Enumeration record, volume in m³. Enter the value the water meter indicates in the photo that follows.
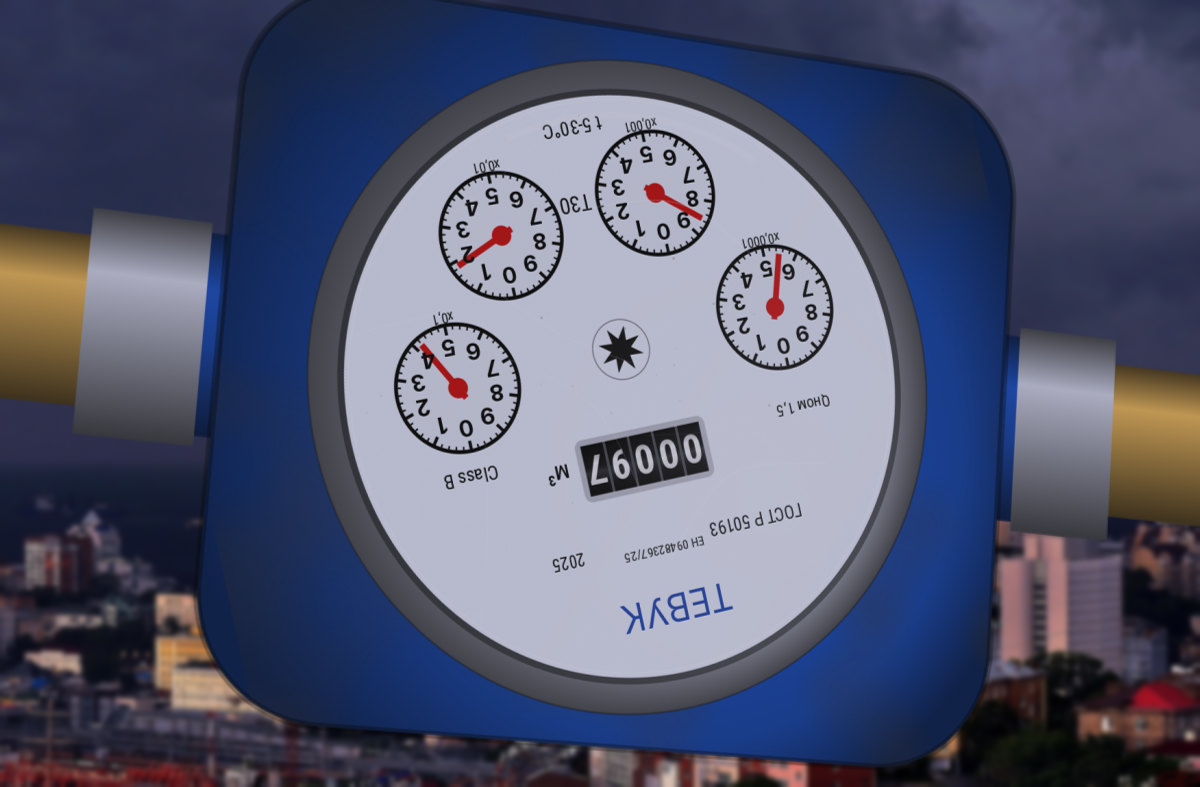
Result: 97.4185 m³
